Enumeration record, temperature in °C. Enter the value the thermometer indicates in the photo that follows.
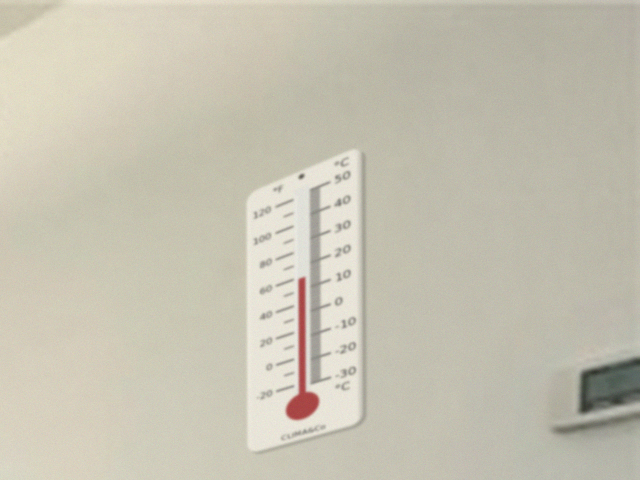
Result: 15 °C
